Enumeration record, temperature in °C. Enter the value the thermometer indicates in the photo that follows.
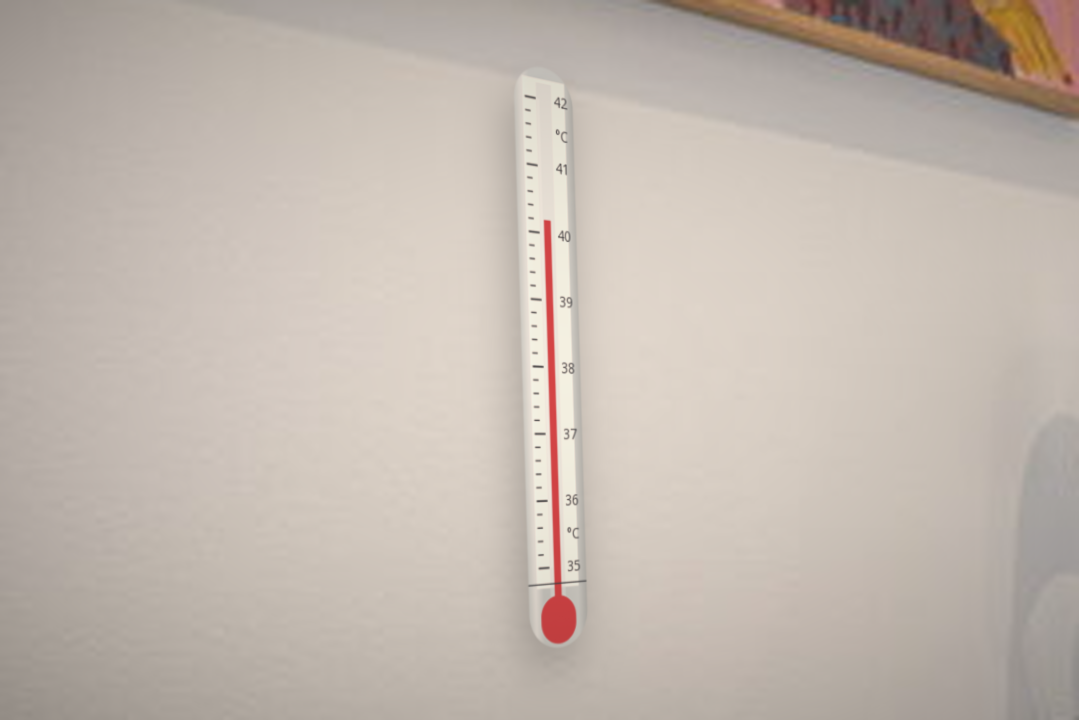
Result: 40.2 °C
